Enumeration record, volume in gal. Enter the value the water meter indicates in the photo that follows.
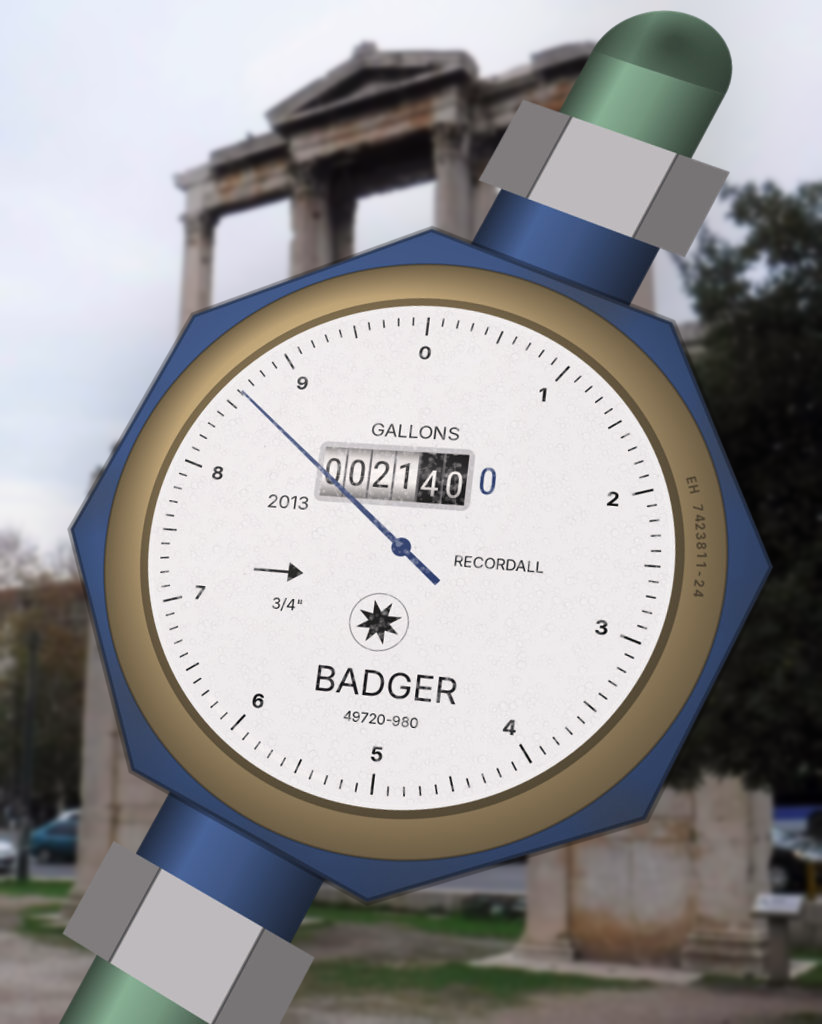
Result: 21398.6 gal
